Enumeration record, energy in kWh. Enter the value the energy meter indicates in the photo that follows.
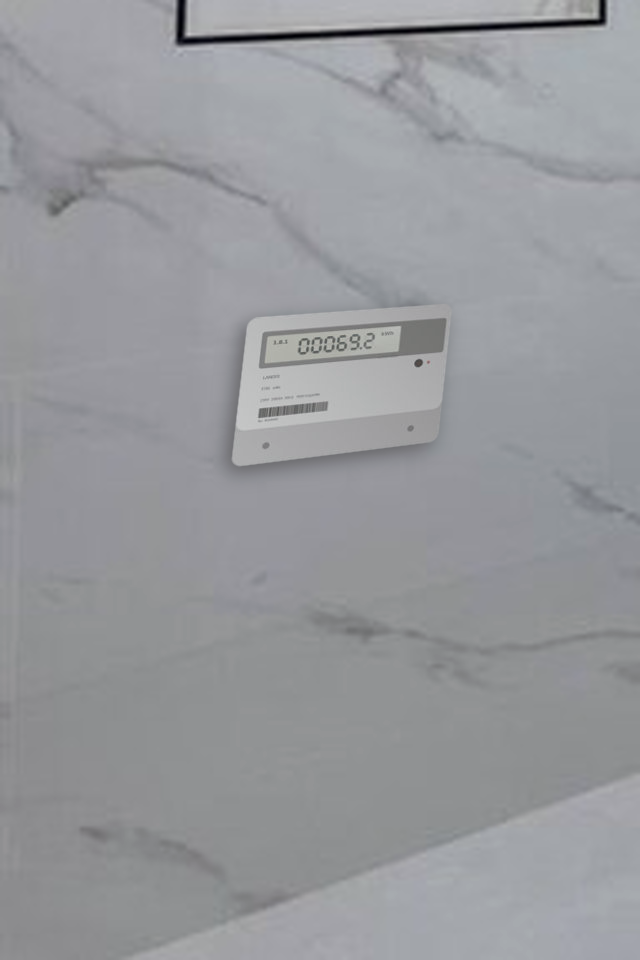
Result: 69.2 kWh
